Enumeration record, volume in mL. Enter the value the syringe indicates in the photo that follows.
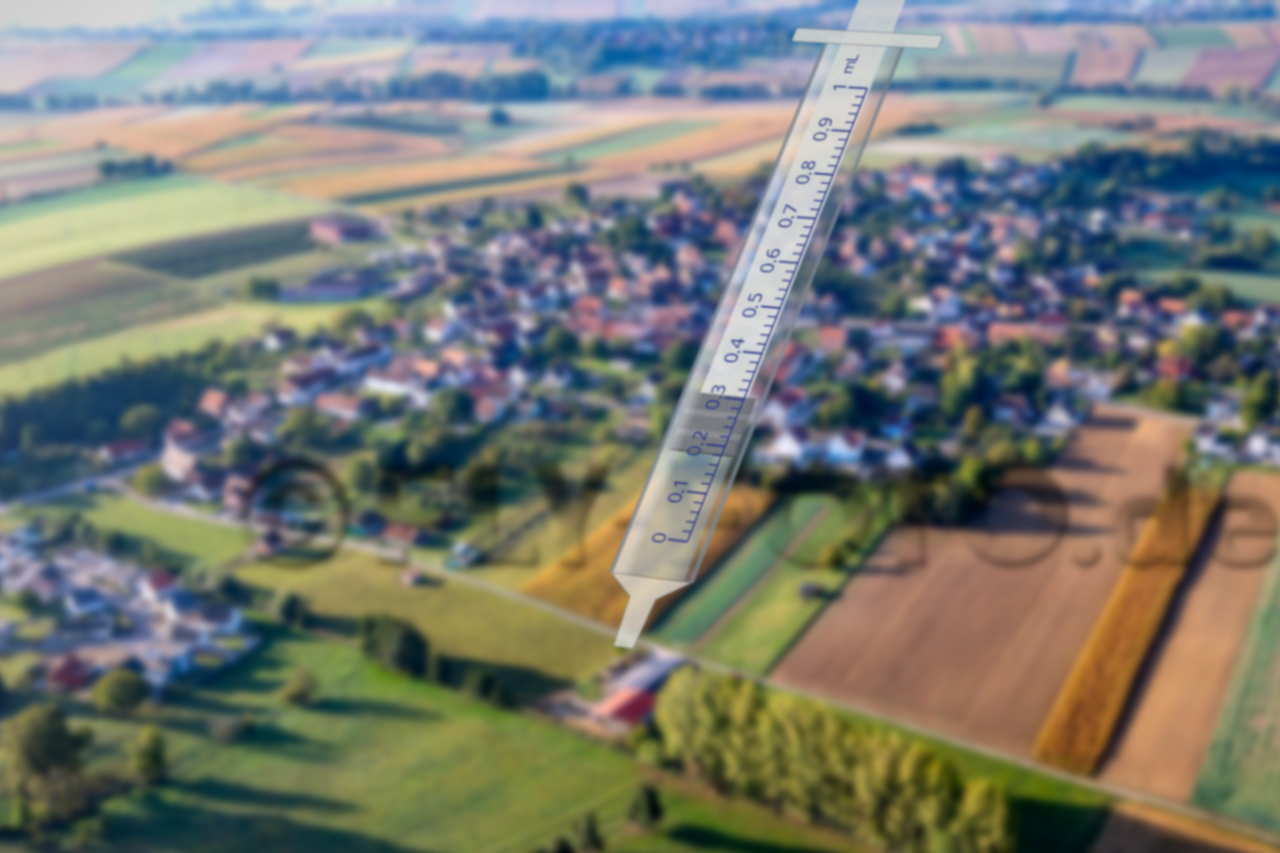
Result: 0.18 mL
